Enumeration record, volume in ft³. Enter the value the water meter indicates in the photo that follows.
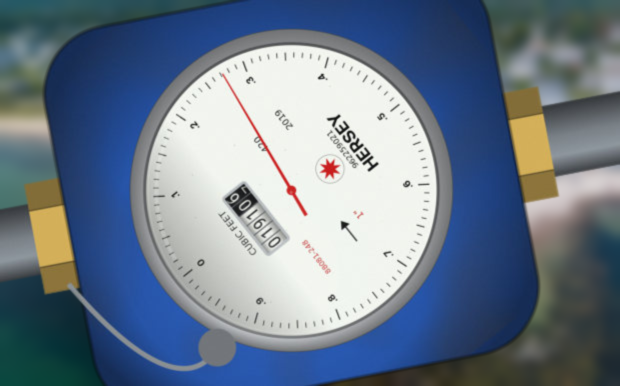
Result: 19106.27 ft³
